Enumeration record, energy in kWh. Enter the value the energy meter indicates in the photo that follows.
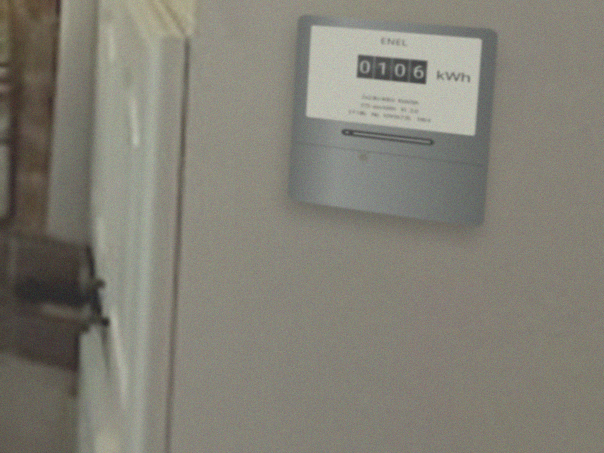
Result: 106 kWh
